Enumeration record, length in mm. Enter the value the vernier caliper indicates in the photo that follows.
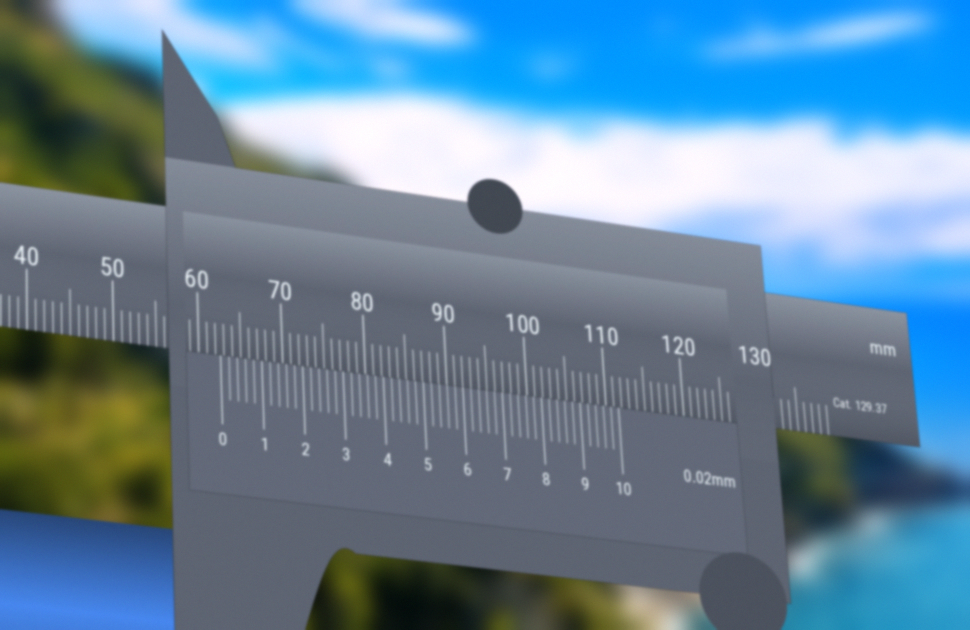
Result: 62.6 mm
